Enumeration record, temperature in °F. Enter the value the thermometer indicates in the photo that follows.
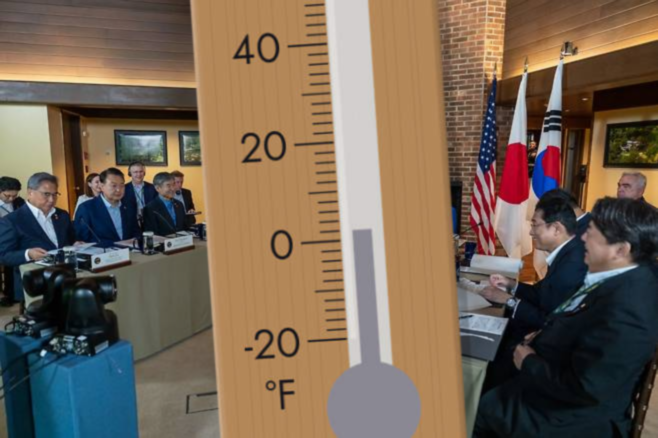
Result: 2 °F
